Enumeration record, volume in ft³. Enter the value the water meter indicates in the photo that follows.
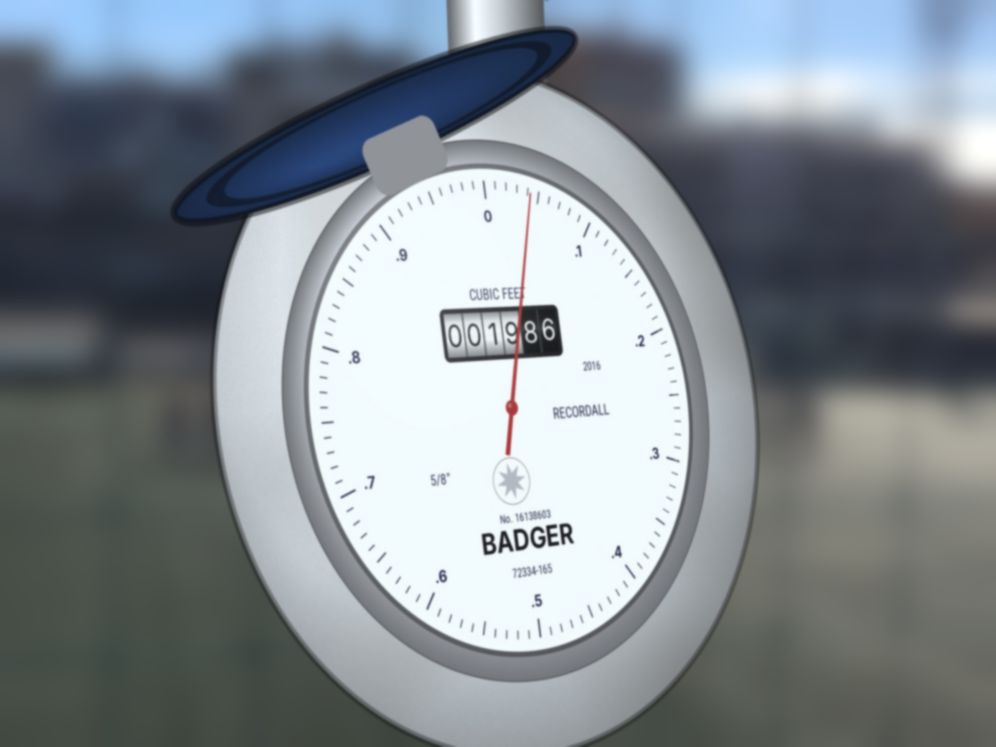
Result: 1986.04 ft³
